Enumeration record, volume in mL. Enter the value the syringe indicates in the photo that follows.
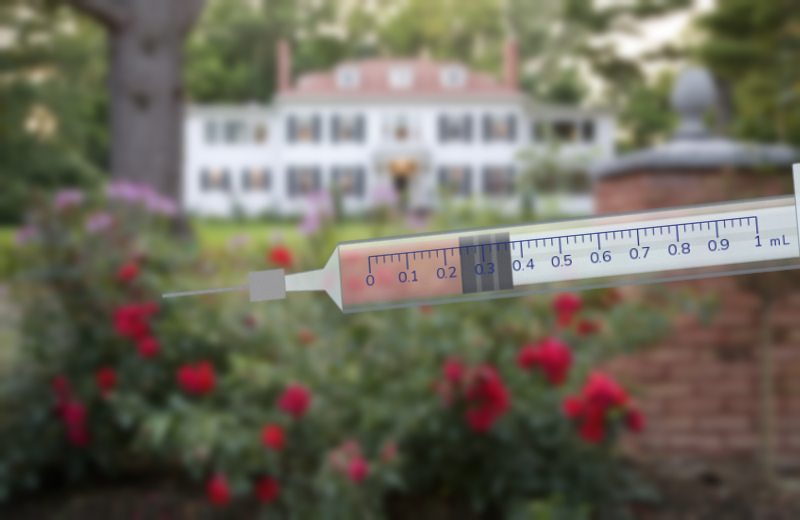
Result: 0.24 mL
